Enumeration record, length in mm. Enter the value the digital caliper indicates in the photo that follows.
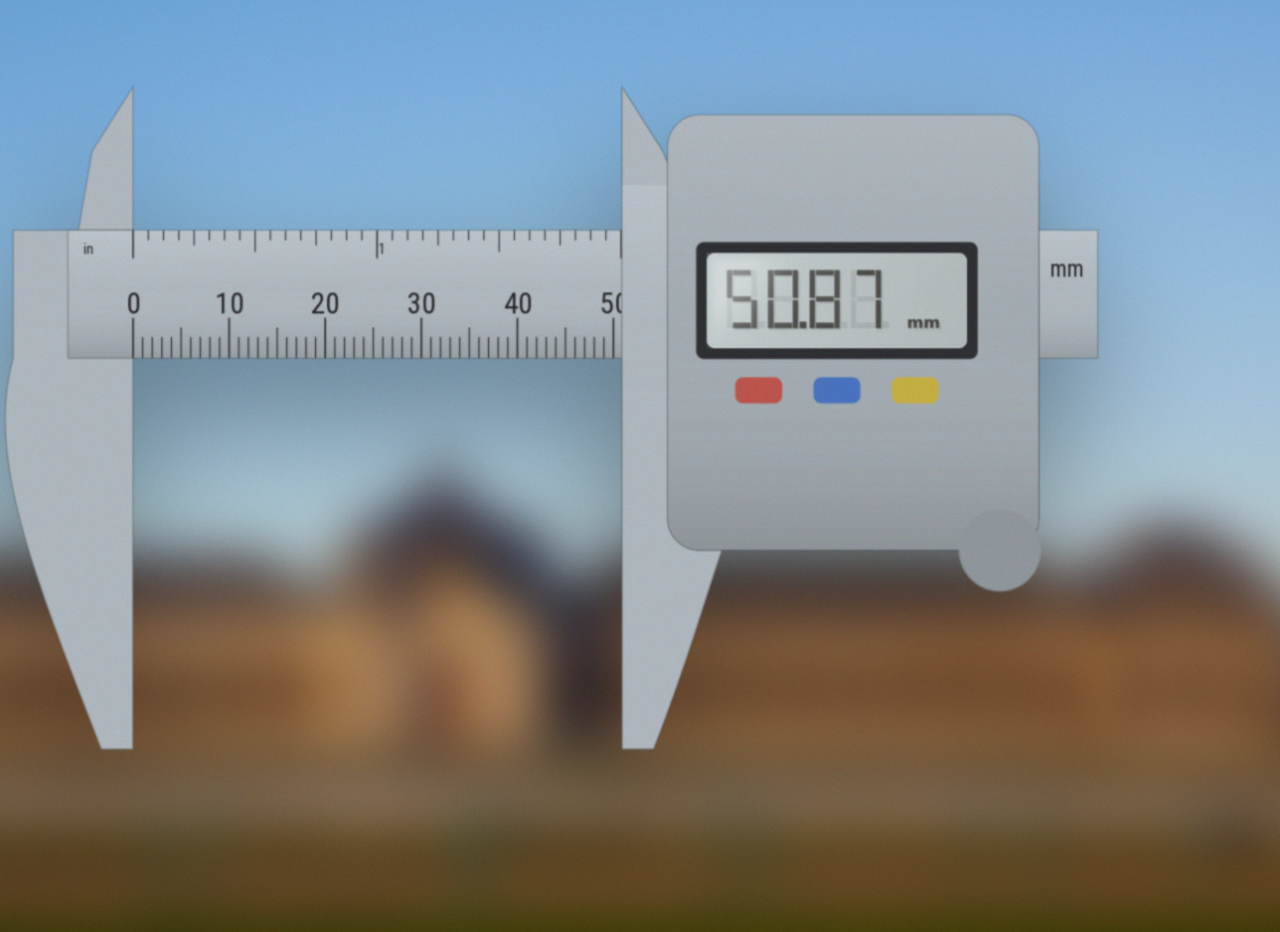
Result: 50.87 mm
